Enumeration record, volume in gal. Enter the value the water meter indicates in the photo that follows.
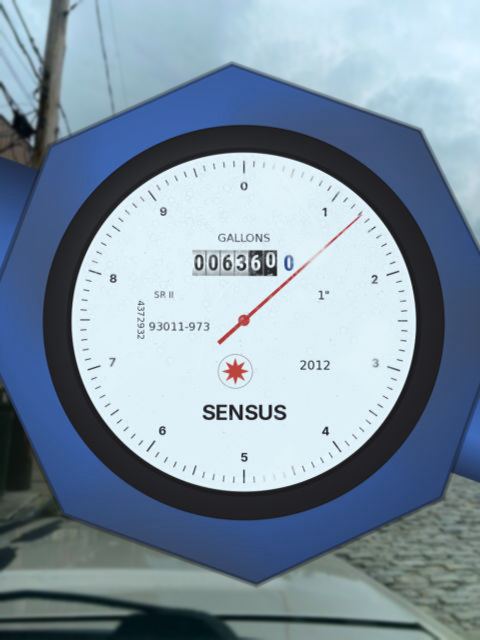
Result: 63601.3 gal
